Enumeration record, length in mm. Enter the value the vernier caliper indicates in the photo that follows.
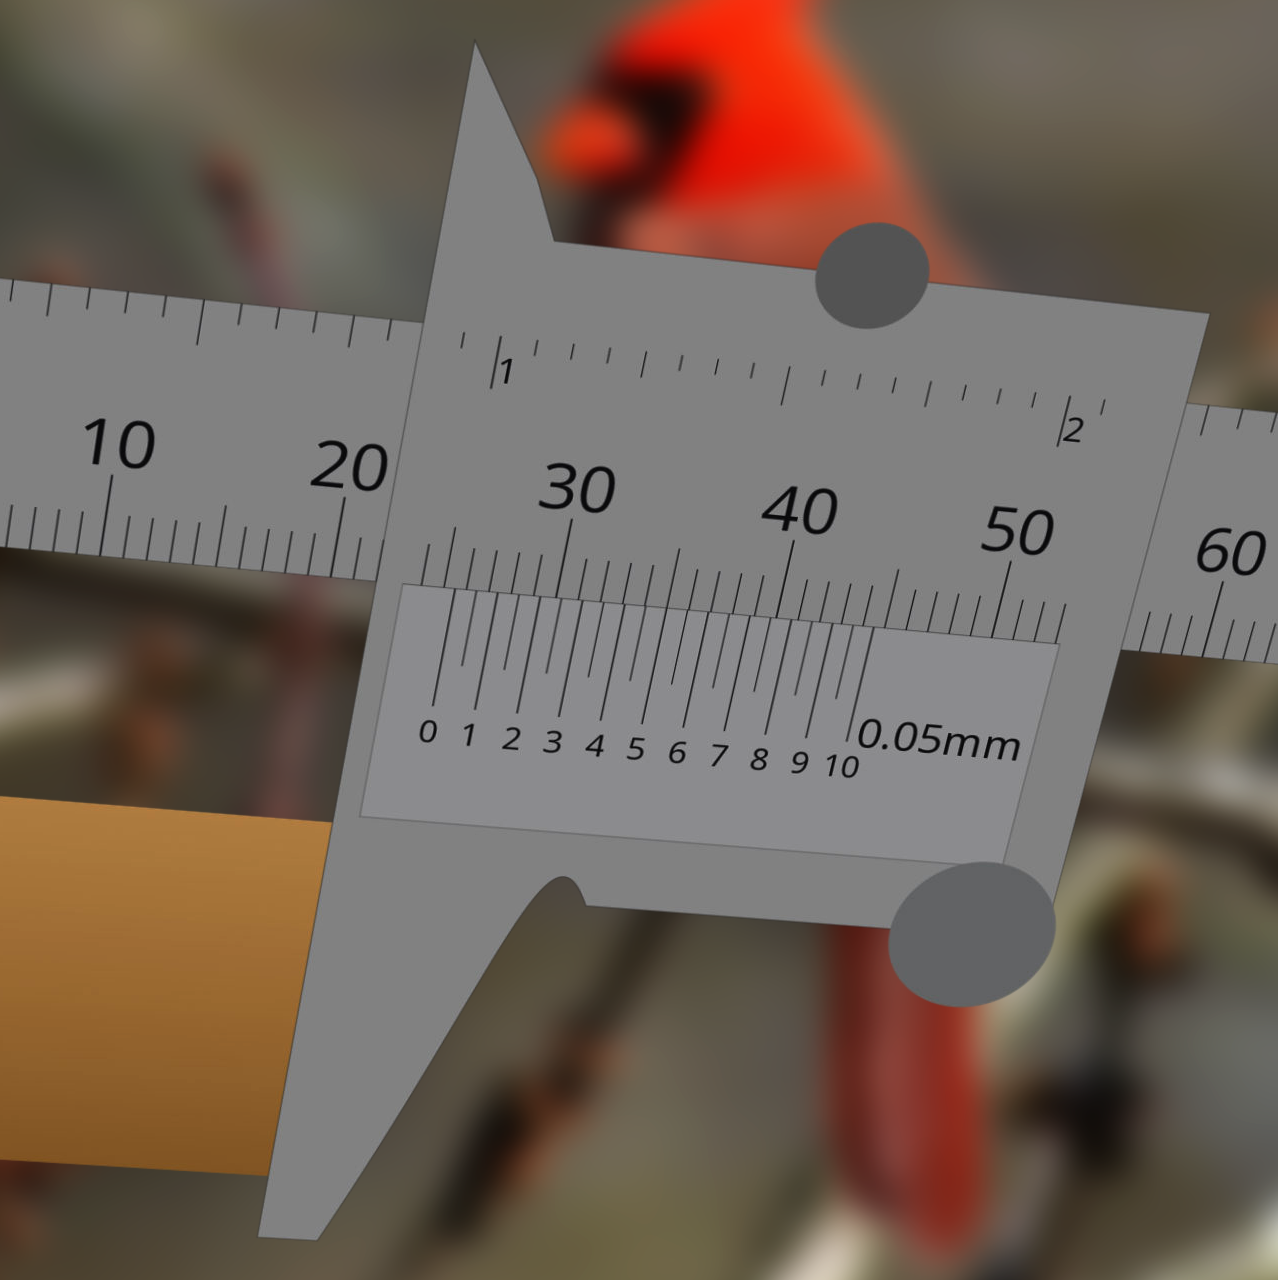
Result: 25.5 mm
